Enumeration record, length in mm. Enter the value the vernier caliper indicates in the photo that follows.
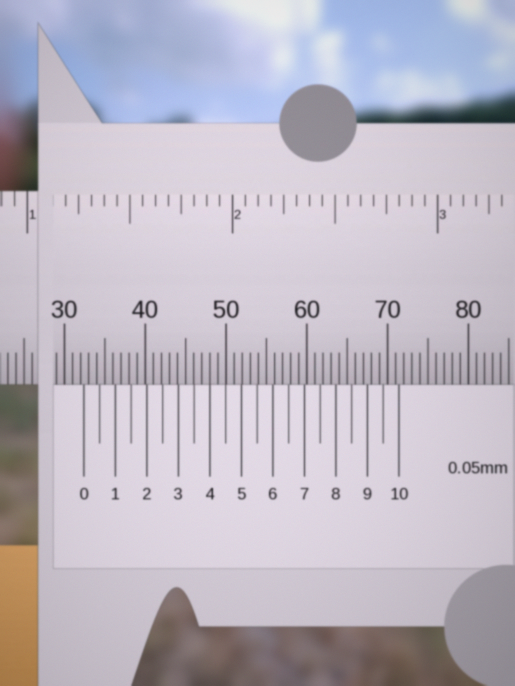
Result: 32.4 mm
